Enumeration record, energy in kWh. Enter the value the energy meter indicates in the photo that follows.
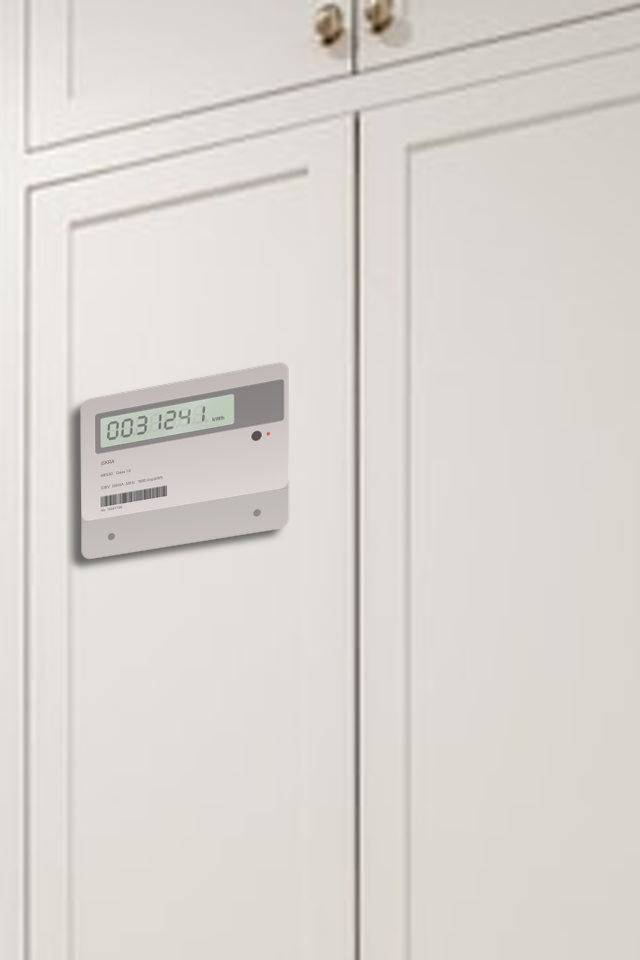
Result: 31241 kWh
